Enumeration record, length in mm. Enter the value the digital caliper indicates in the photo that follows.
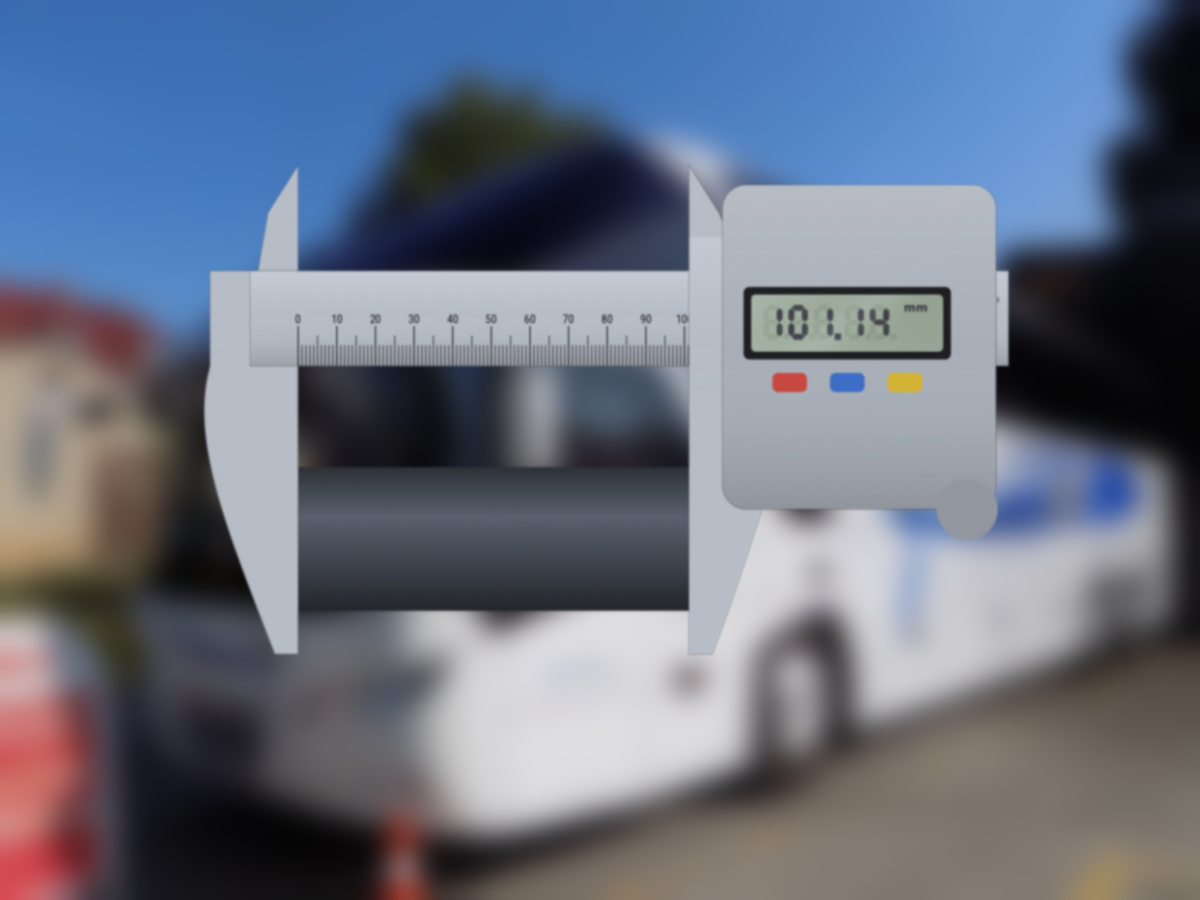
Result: 101.14 mm
